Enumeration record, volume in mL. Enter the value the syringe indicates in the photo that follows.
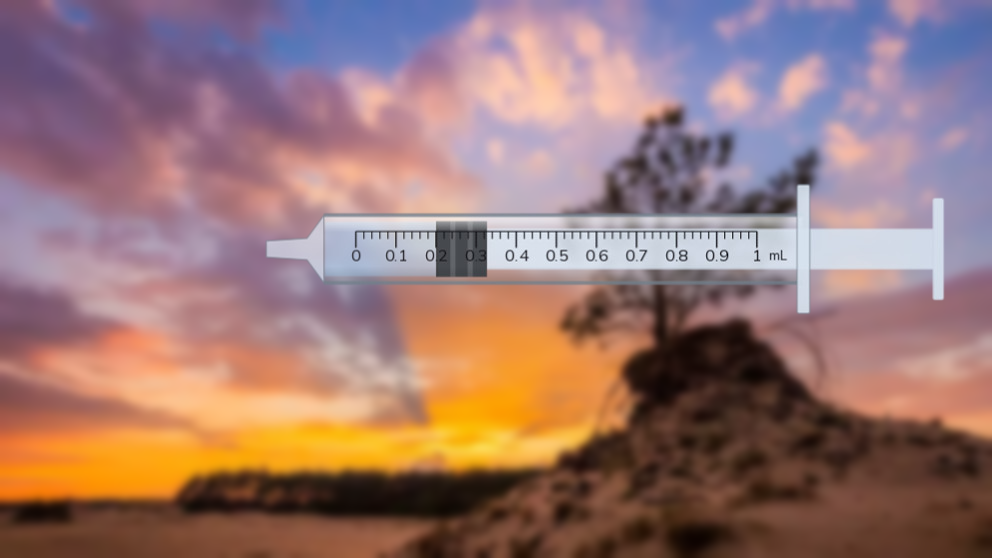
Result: 0.2 mL
